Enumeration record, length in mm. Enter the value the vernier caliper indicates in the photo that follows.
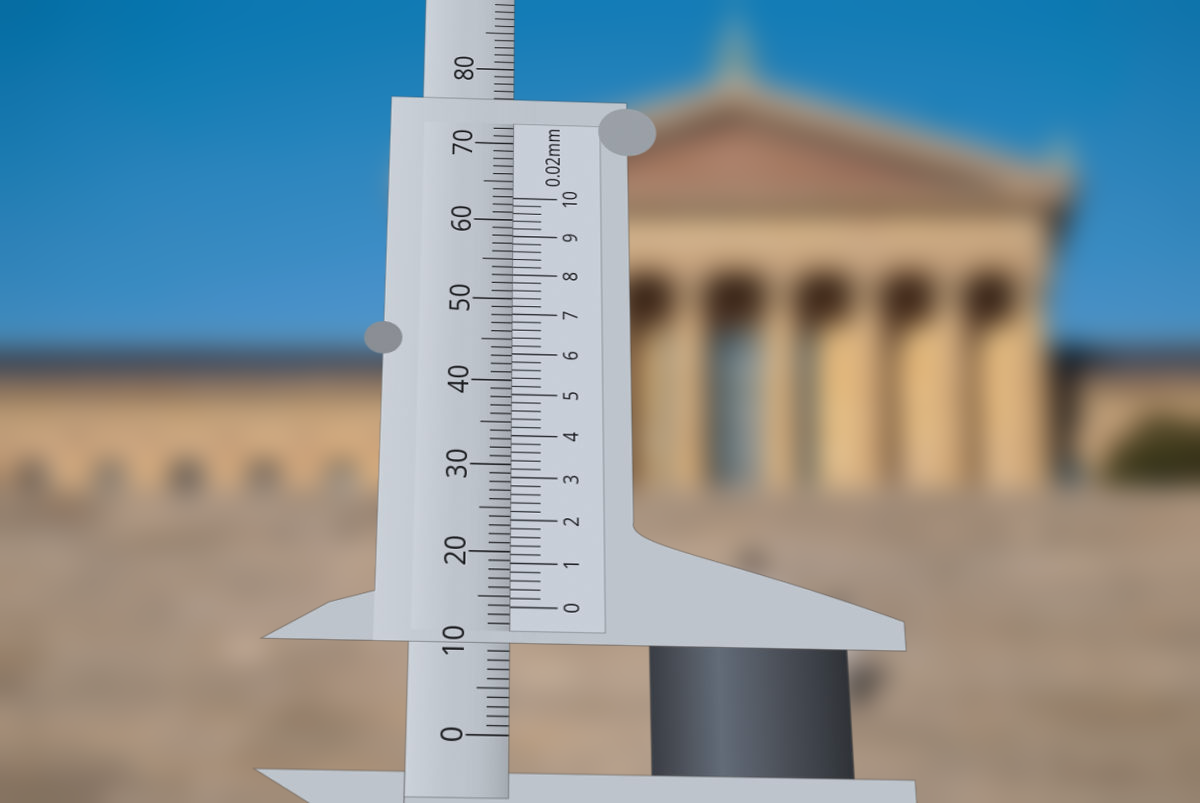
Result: 13.8 mm
